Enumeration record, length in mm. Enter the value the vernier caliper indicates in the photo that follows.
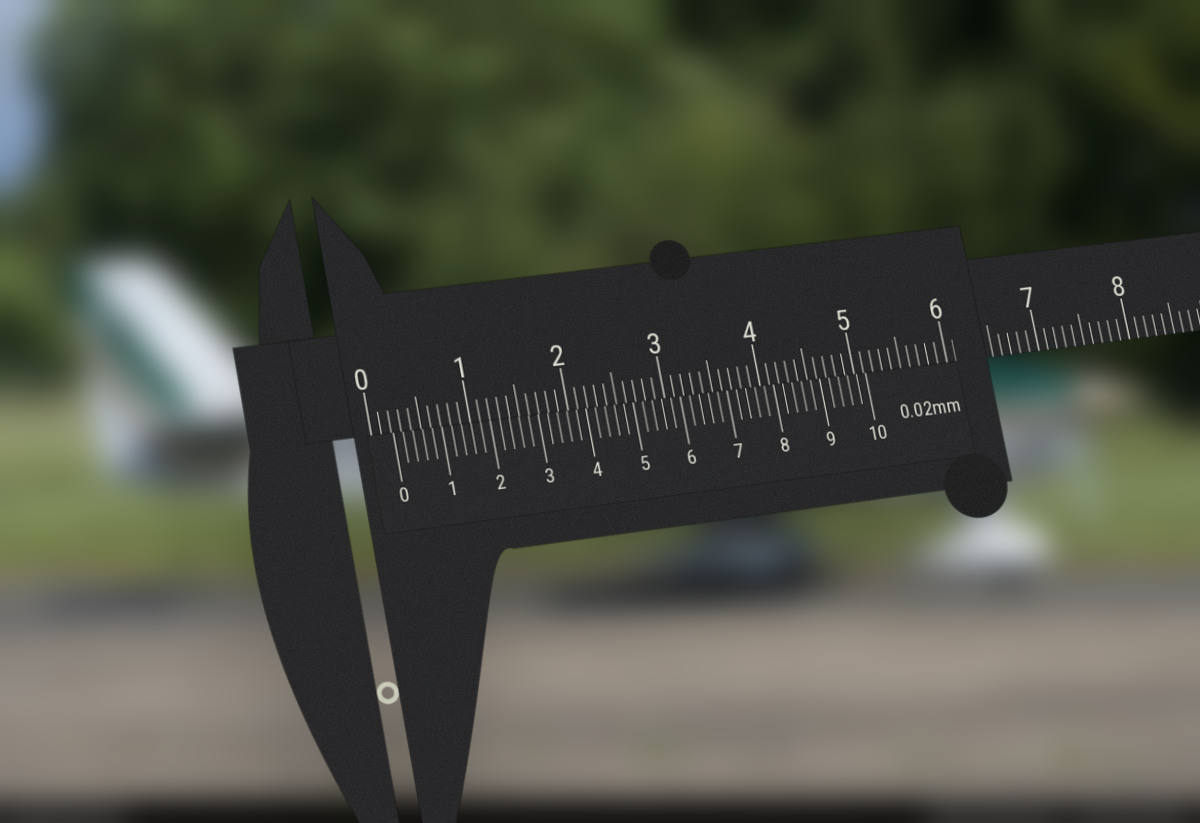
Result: 2.2 mm
